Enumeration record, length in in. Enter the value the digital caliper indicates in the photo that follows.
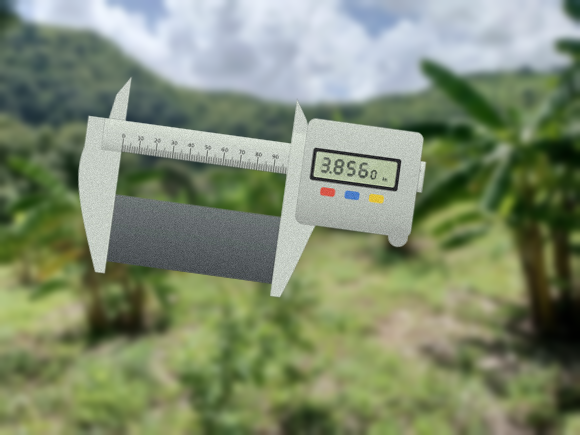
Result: 3.8560 in
